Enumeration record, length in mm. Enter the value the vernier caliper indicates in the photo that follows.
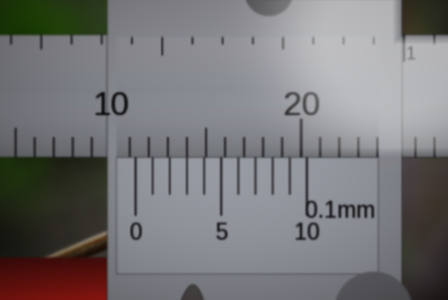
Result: 11.3 mm
